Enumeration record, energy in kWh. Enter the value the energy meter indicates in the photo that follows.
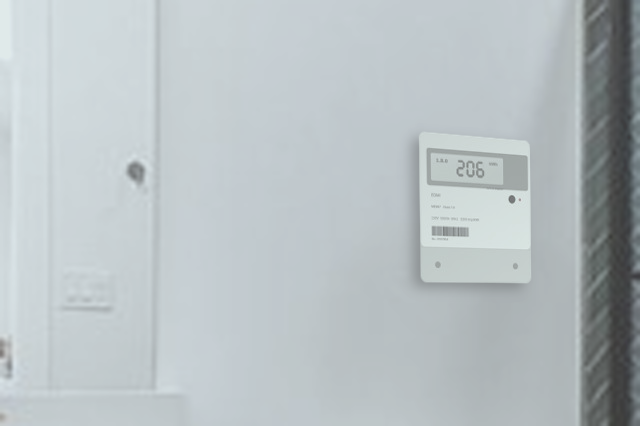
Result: 206 kWh
